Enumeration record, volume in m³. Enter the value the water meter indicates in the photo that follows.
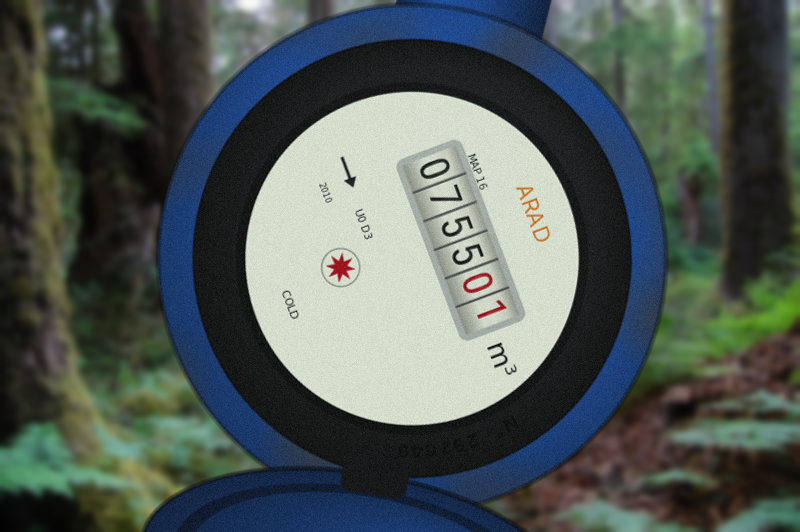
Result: 755.01 m³
